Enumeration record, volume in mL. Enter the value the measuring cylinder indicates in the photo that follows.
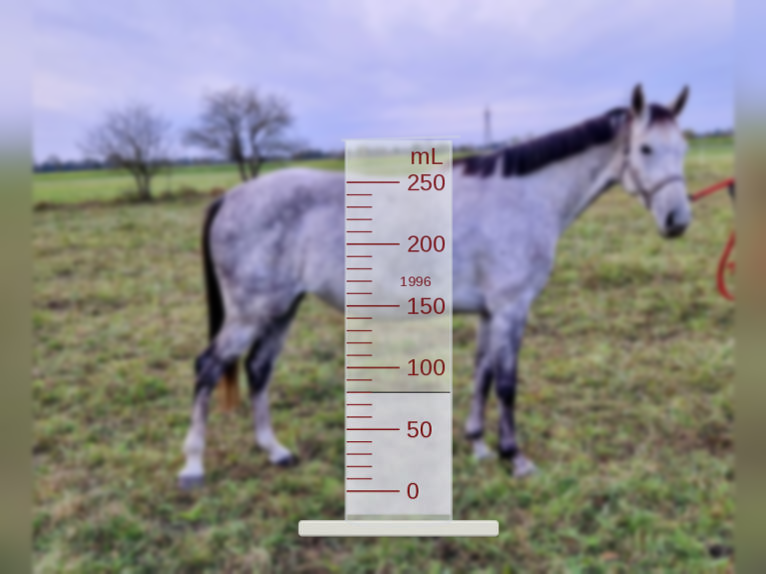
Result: 80 mL
